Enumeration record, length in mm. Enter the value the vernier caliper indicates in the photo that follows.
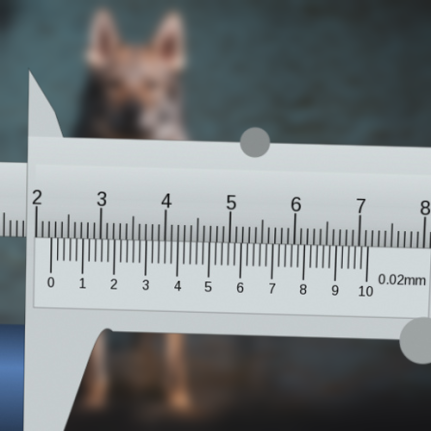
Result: 22.4 mm
